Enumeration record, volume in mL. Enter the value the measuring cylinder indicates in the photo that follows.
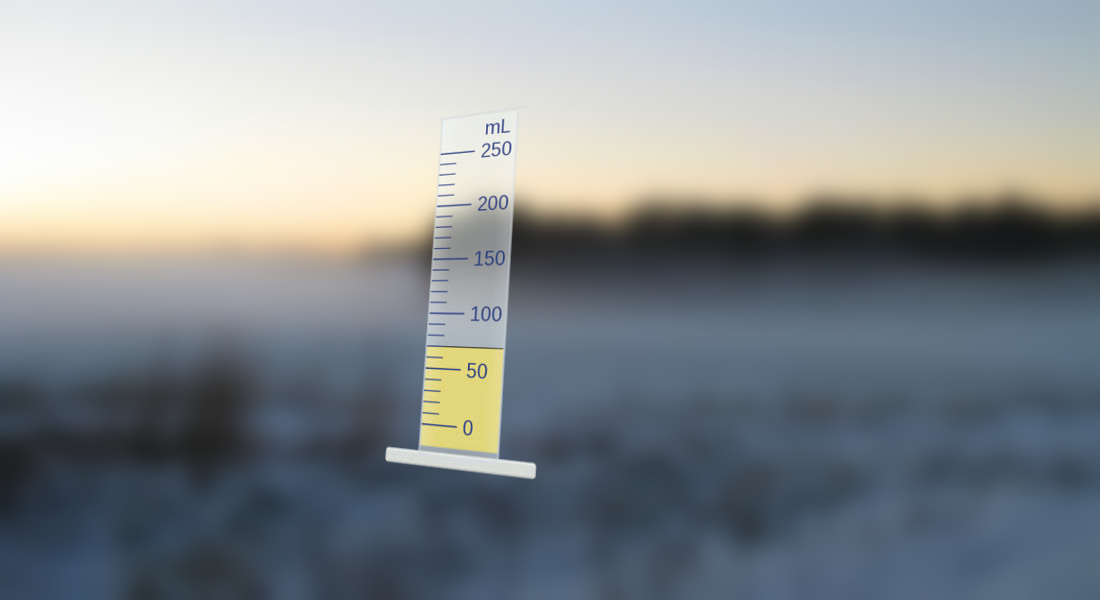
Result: 70 mL
